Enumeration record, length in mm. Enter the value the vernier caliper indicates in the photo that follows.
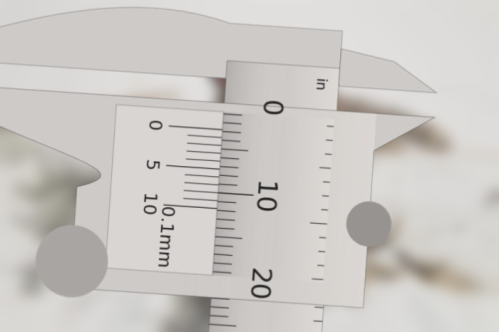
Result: 2.8 mm
